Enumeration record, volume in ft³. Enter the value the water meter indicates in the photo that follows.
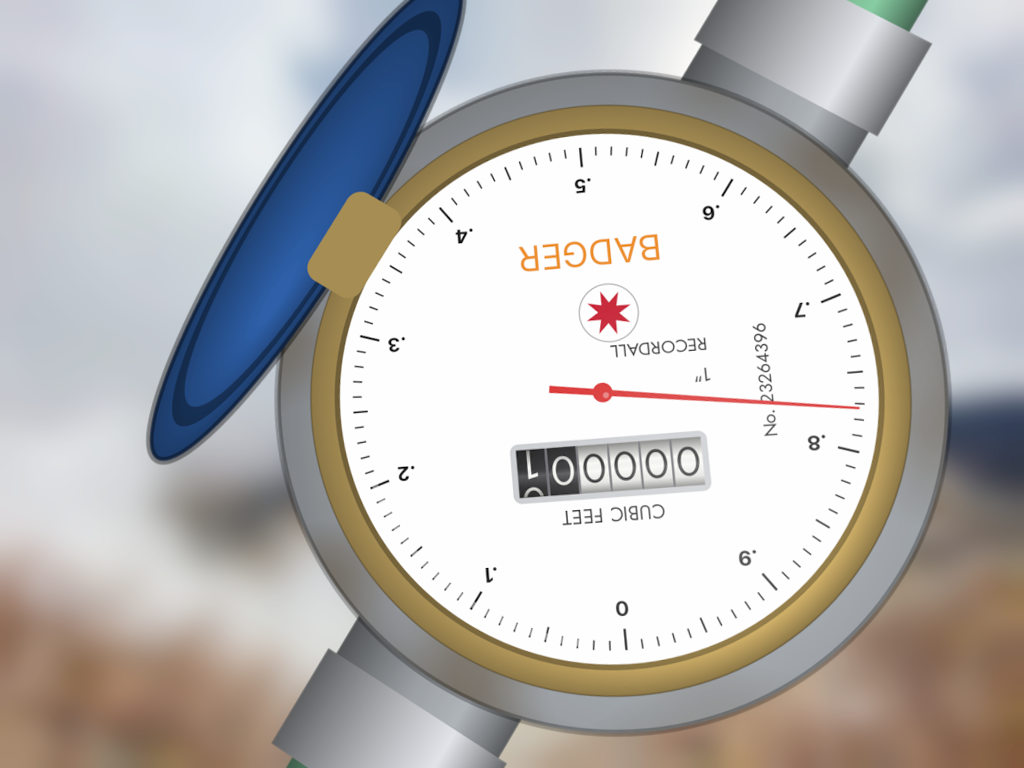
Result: 0.77 ft³
